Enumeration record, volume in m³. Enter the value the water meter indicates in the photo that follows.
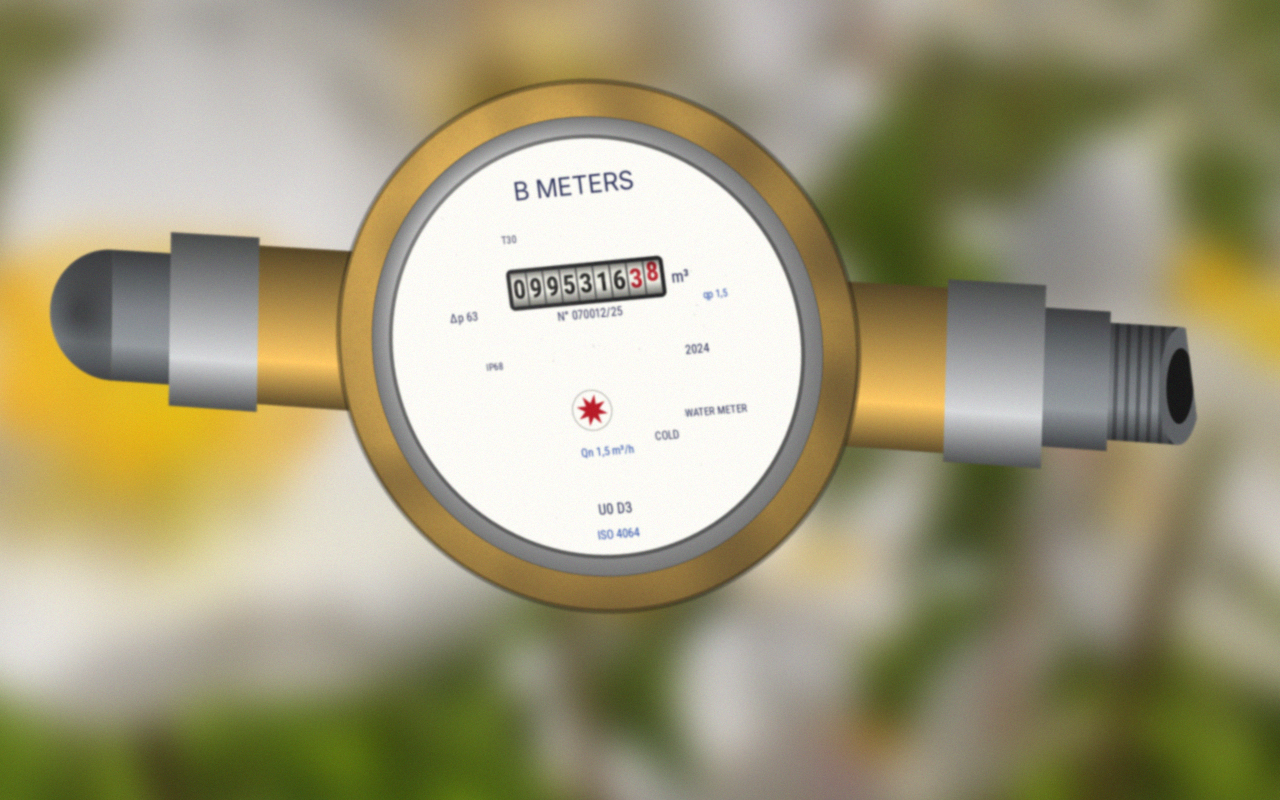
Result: 995316.38 m³
